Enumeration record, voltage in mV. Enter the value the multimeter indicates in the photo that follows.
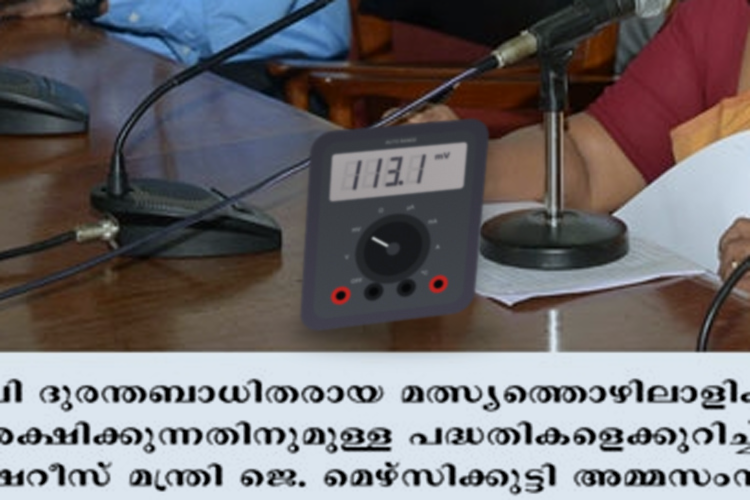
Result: 113.1 mV
